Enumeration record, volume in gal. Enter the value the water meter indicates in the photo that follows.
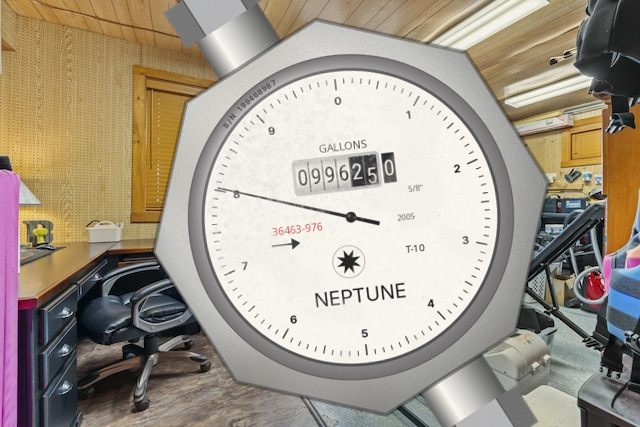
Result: 996248.0 gal
